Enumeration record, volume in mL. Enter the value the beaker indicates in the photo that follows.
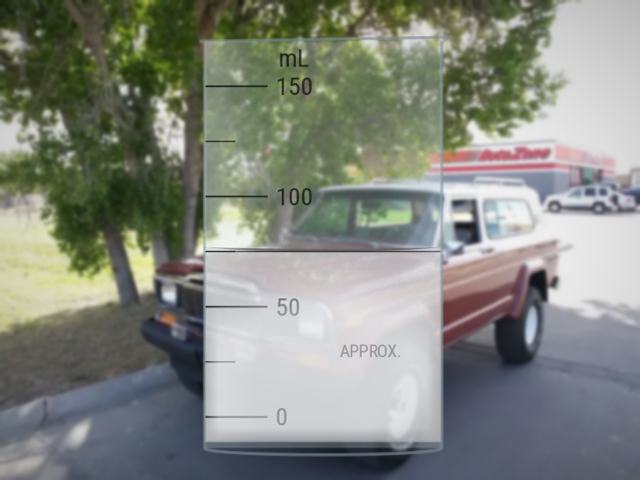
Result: 75 mL
